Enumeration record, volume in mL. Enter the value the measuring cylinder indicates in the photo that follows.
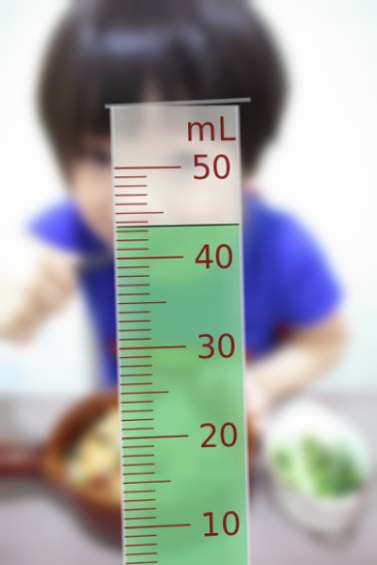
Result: 43.5 mL
